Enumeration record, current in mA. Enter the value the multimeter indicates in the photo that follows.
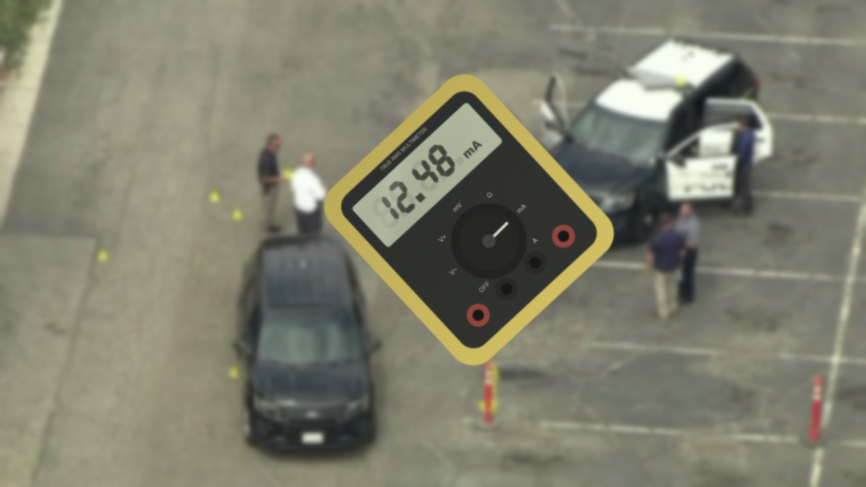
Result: 12.48 mA
